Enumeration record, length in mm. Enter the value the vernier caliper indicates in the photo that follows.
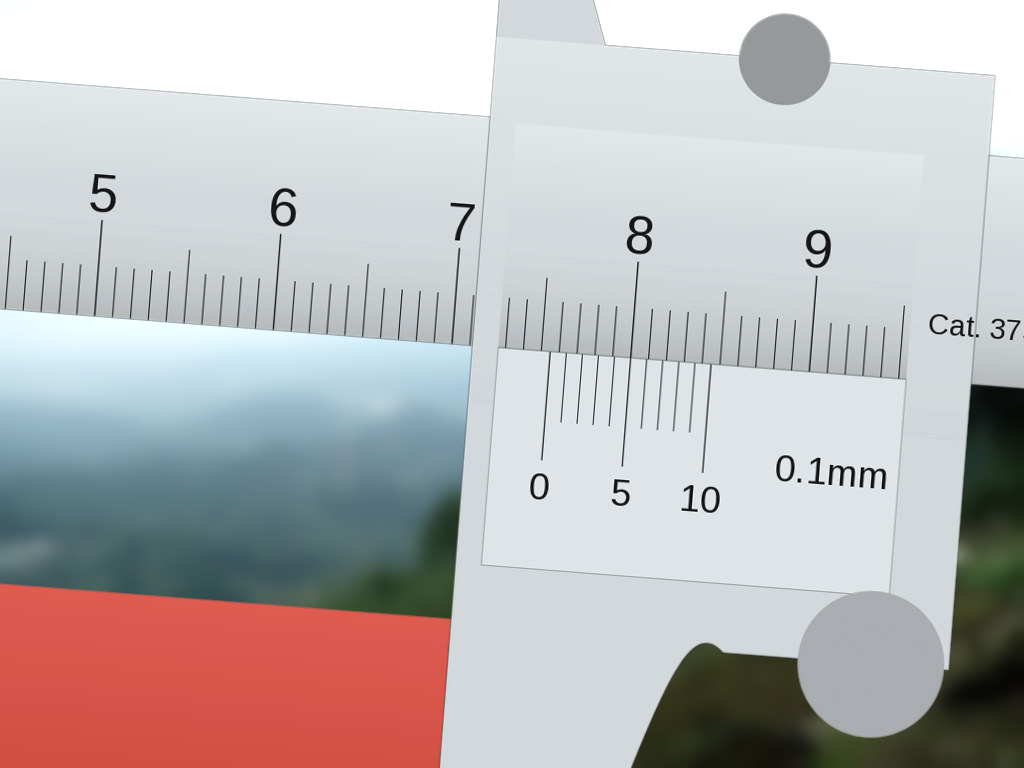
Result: 75.5 mm
